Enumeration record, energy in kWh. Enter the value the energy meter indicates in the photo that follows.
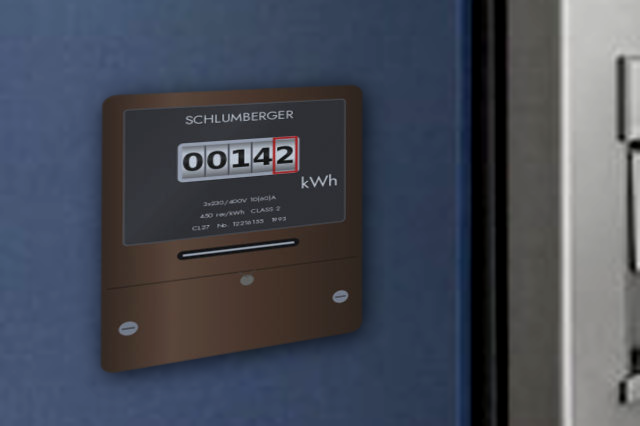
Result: 14.2 kWh
